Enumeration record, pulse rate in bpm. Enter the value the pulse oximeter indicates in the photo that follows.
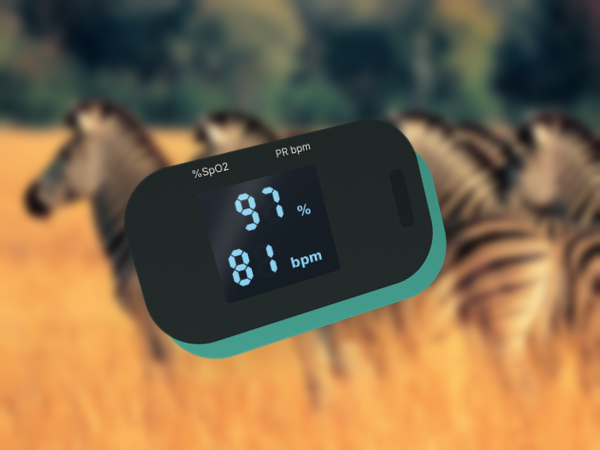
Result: 81 bpm
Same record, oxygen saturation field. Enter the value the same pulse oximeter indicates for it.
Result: 97 %
